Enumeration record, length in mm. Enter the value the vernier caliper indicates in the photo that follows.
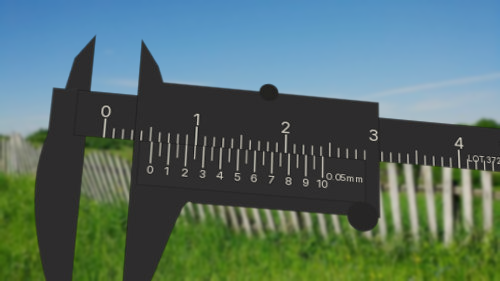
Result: 5.2 mm
